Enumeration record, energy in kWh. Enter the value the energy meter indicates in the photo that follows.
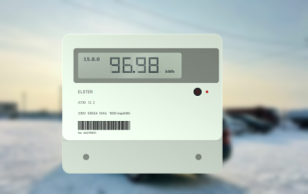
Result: 96.98 kWh
